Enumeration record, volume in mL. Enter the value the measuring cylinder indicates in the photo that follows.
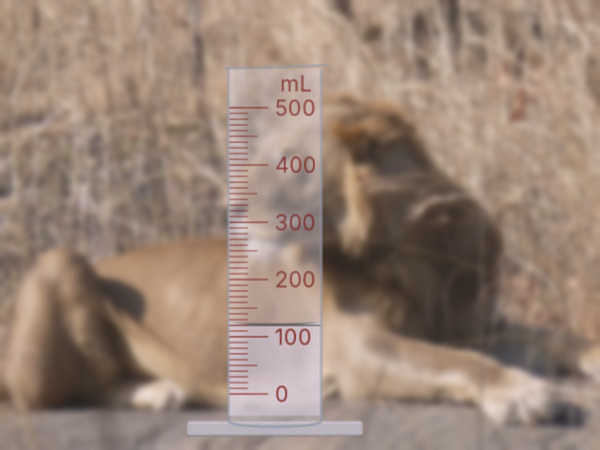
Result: 120 mL
